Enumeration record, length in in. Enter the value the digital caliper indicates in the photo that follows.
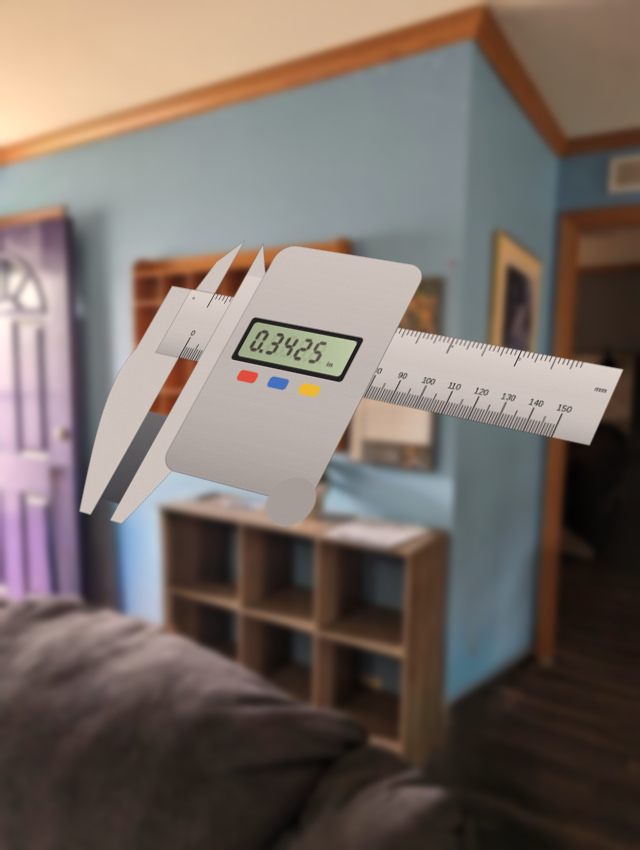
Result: 0.3425 in
